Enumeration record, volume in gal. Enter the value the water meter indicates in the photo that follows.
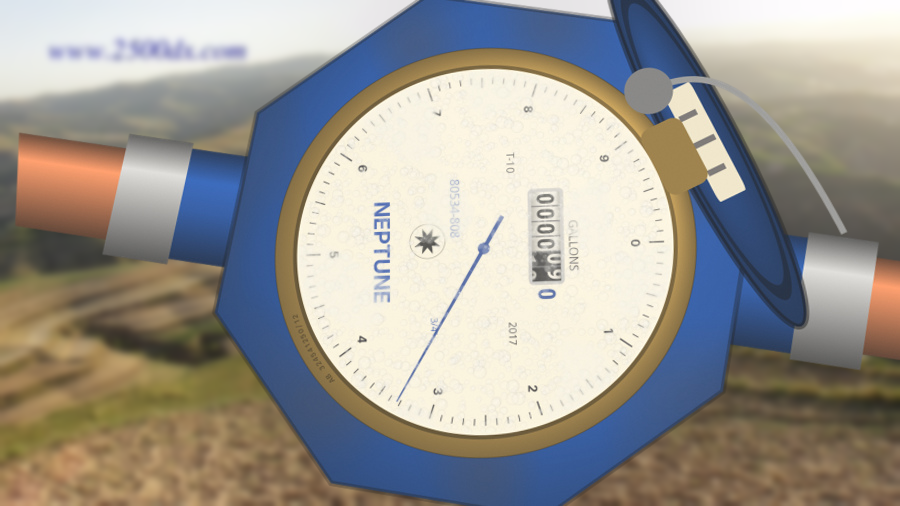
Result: 93.3 gal
